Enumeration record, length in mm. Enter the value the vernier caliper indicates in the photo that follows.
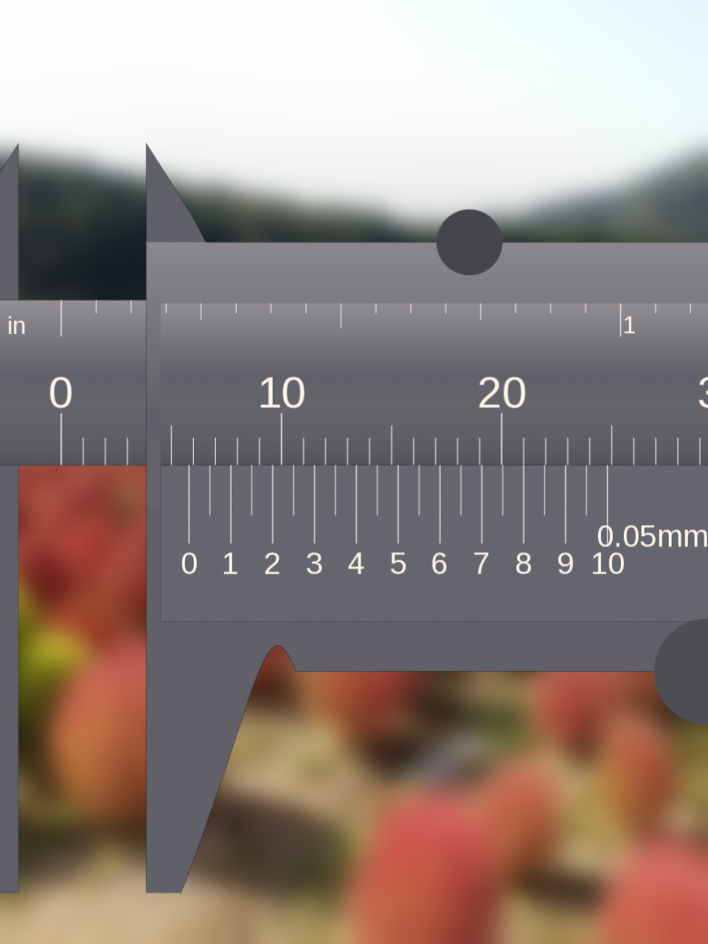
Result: 5.80 mm
